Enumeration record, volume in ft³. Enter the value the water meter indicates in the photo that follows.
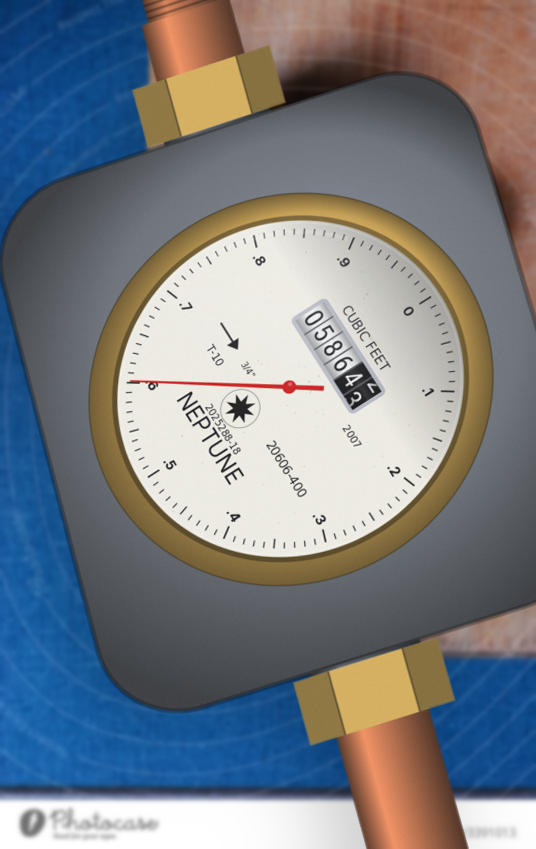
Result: 58642.60 ft³
